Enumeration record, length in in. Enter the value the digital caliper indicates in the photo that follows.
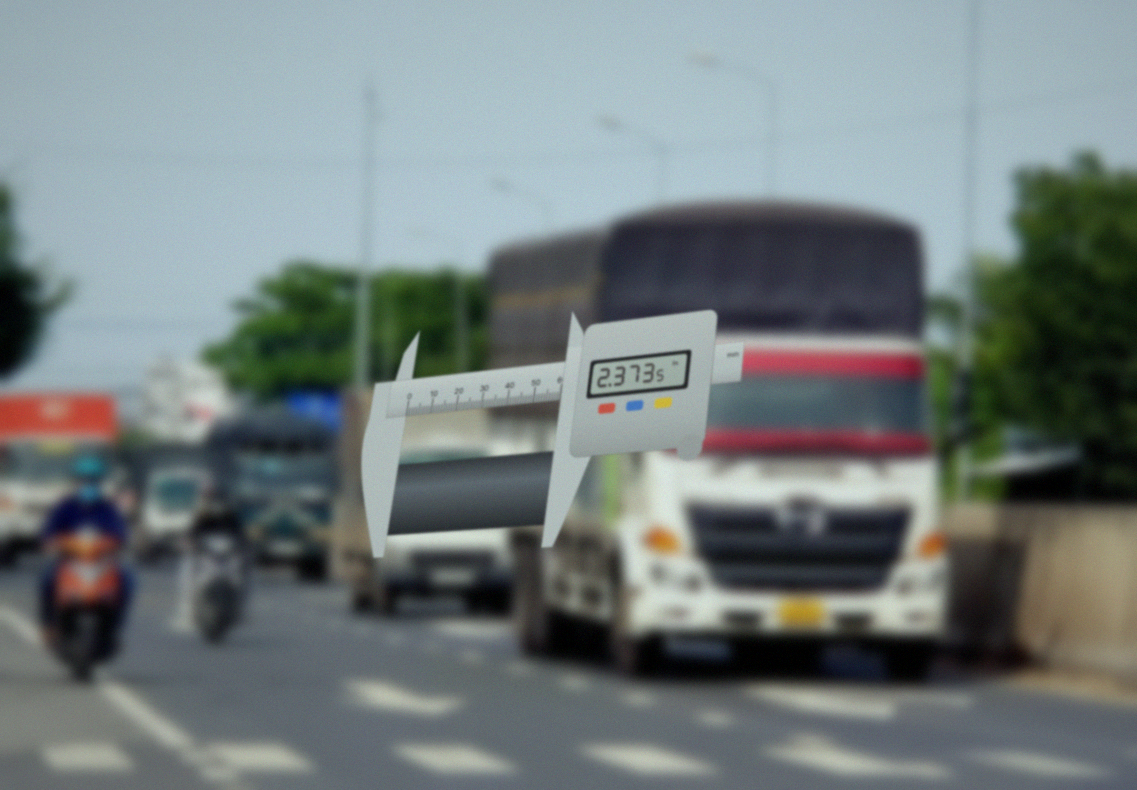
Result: 2.3735 in
